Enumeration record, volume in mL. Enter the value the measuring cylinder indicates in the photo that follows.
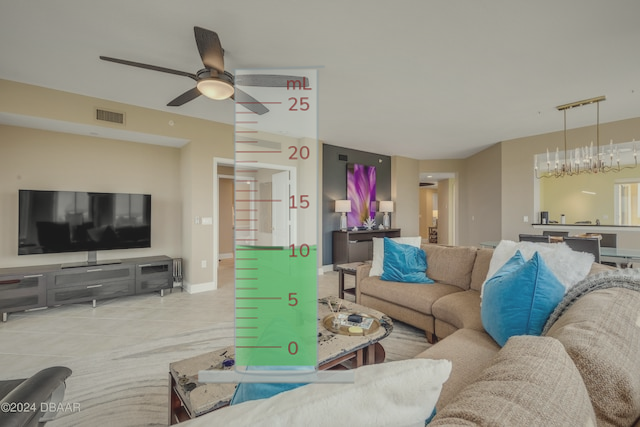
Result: 10 mL
